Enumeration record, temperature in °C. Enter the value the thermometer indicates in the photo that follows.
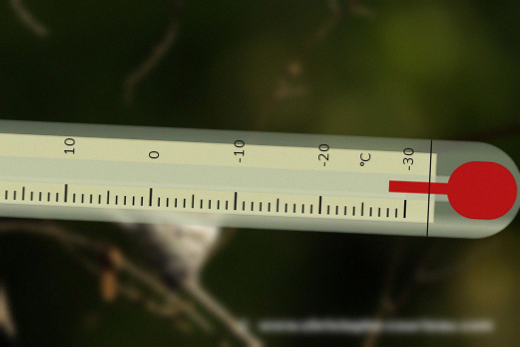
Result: -28 °C
